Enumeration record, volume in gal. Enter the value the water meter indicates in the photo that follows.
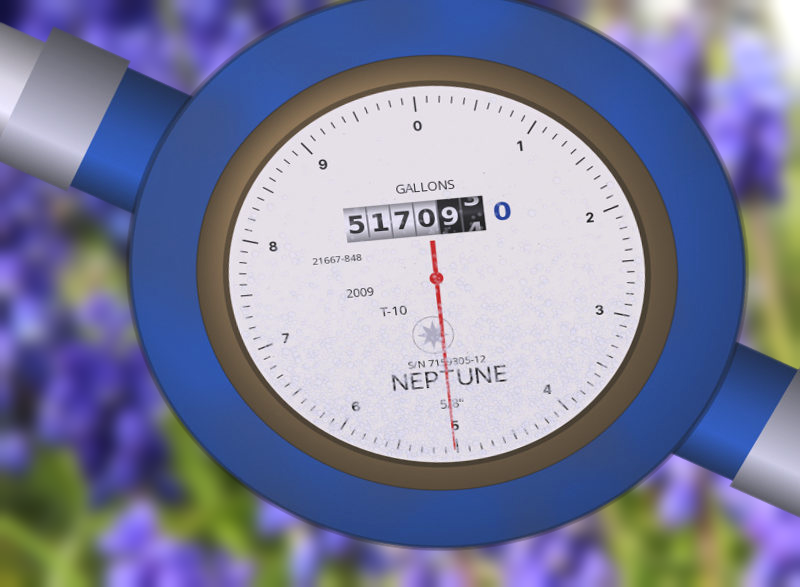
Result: 5170935.0 gal
